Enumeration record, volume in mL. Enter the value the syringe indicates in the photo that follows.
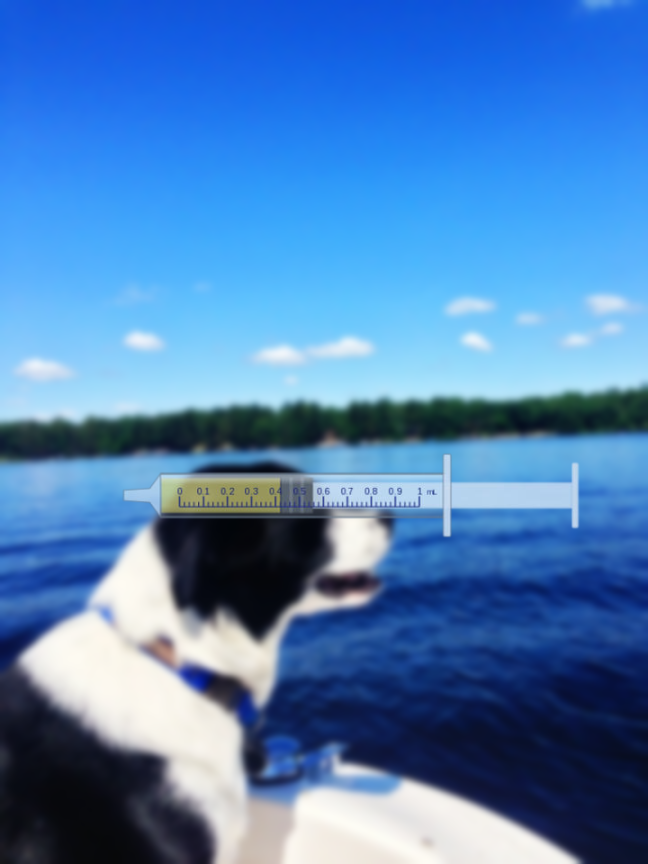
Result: 0.42 mL
